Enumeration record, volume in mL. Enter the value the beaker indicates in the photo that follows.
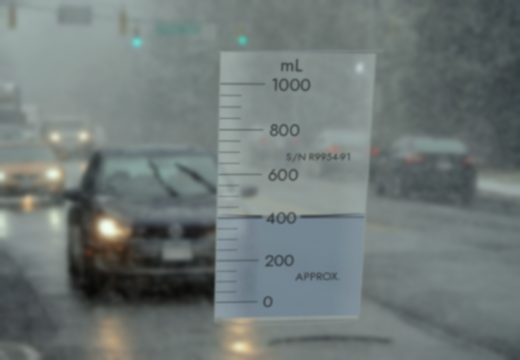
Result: 400 mL
